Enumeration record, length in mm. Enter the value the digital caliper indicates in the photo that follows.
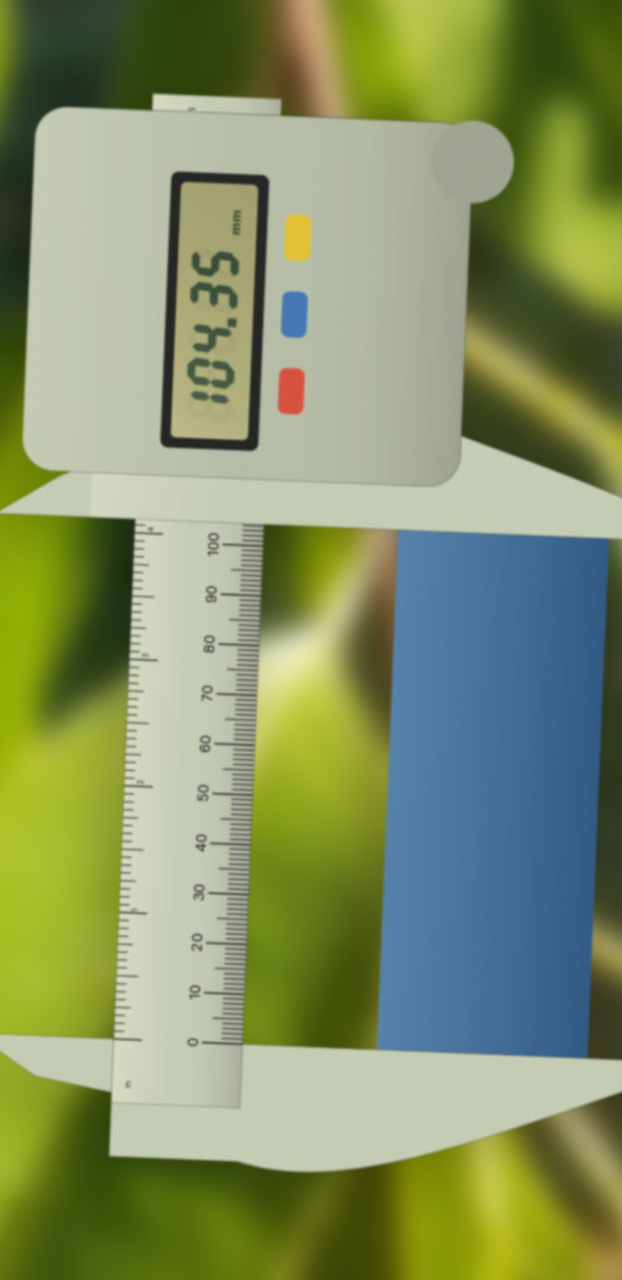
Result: 104.35 mm
